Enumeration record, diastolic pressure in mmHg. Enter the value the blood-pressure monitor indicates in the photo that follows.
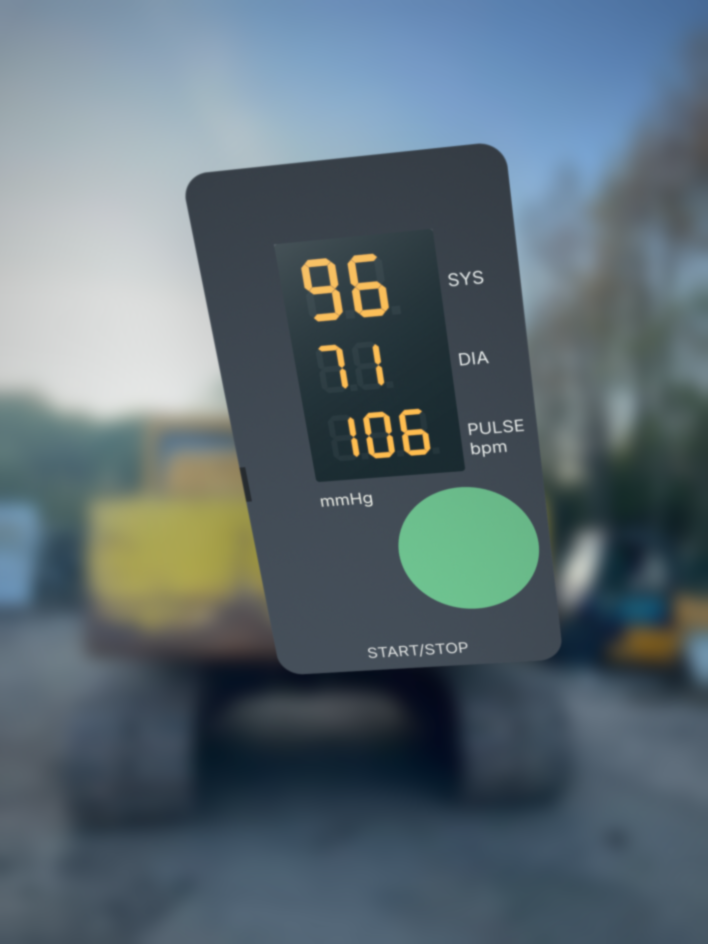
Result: 71 mmHg
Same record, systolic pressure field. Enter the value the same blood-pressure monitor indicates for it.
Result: 96 mmHg
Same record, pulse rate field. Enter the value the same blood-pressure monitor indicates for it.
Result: 106 bpm
